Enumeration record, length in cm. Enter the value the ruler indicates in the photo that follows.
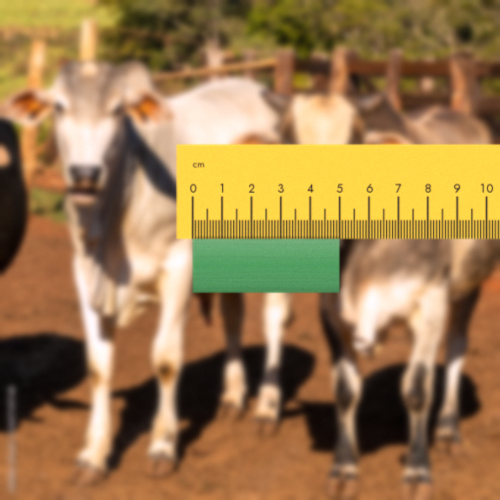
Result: 5 cm
